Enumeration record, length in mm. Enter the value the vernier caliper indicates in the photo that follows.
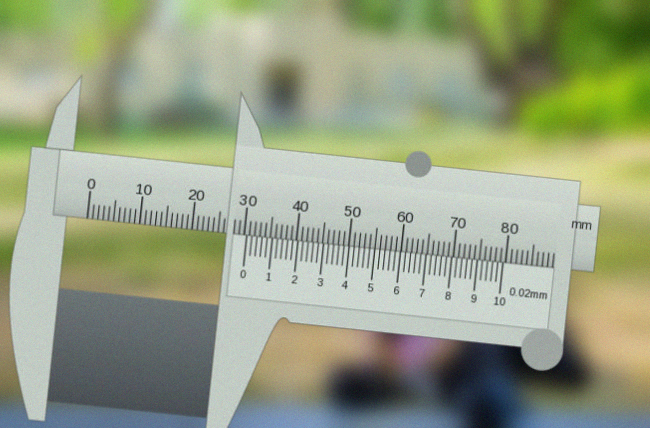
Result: 30.5 mm
